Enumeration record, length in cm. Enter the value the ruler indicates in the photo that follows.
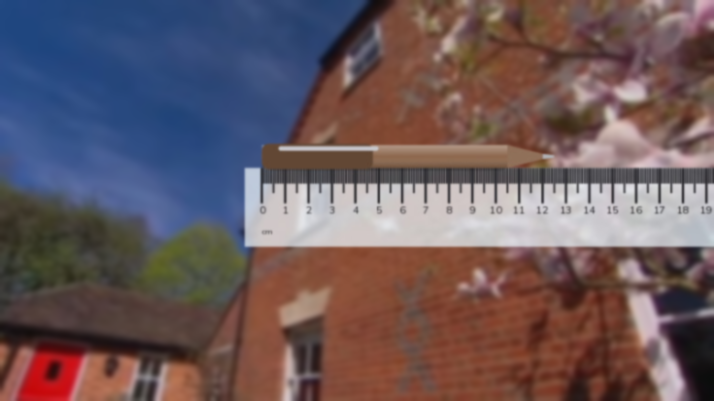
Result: 12.5 cm
